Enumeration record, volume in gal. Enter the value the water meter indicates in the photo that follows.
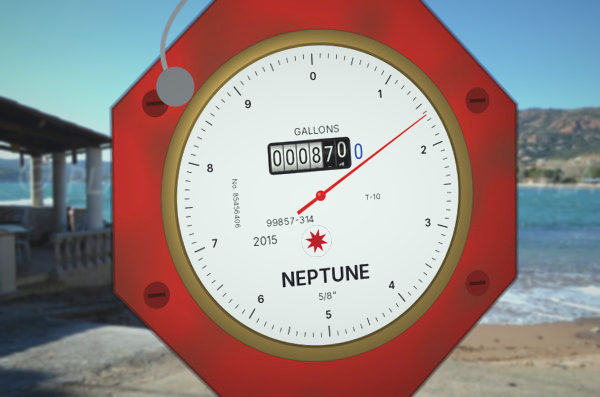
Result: 8701.6 gal
